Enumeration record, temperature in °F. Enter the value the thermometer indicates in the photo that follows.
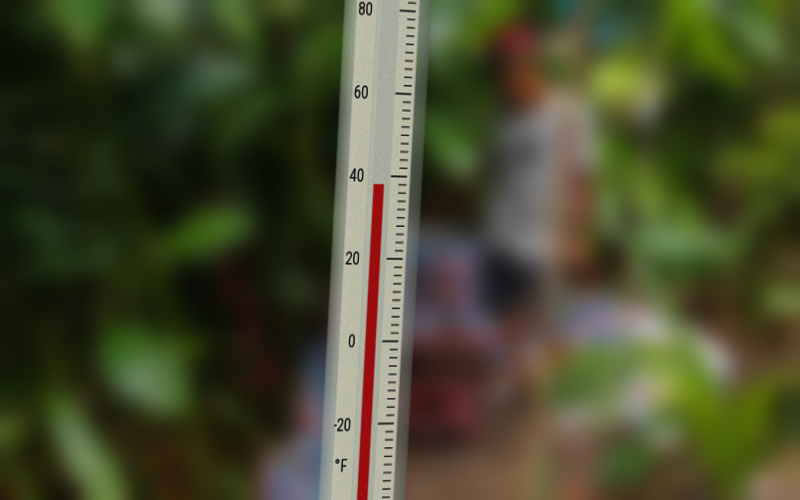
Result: 38 °F
